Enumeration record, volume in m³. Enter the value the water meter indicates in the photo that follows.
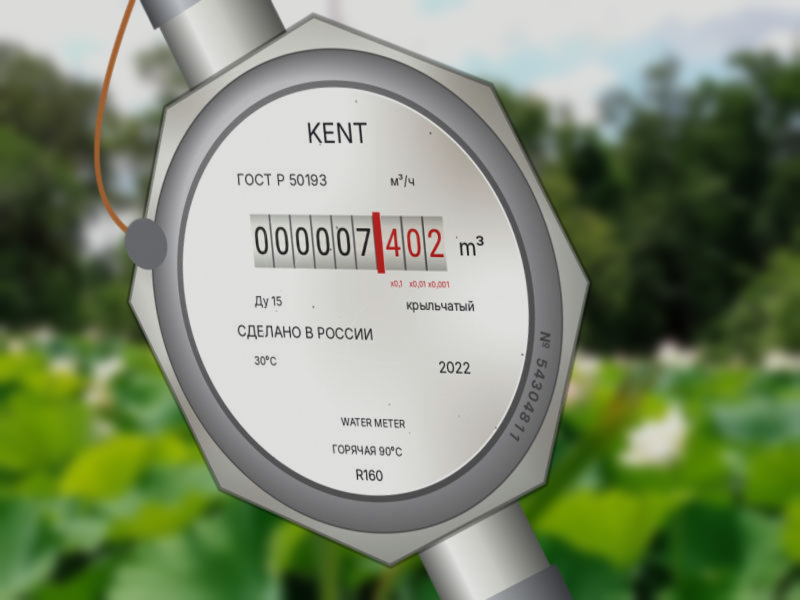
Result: 7.402 m³
